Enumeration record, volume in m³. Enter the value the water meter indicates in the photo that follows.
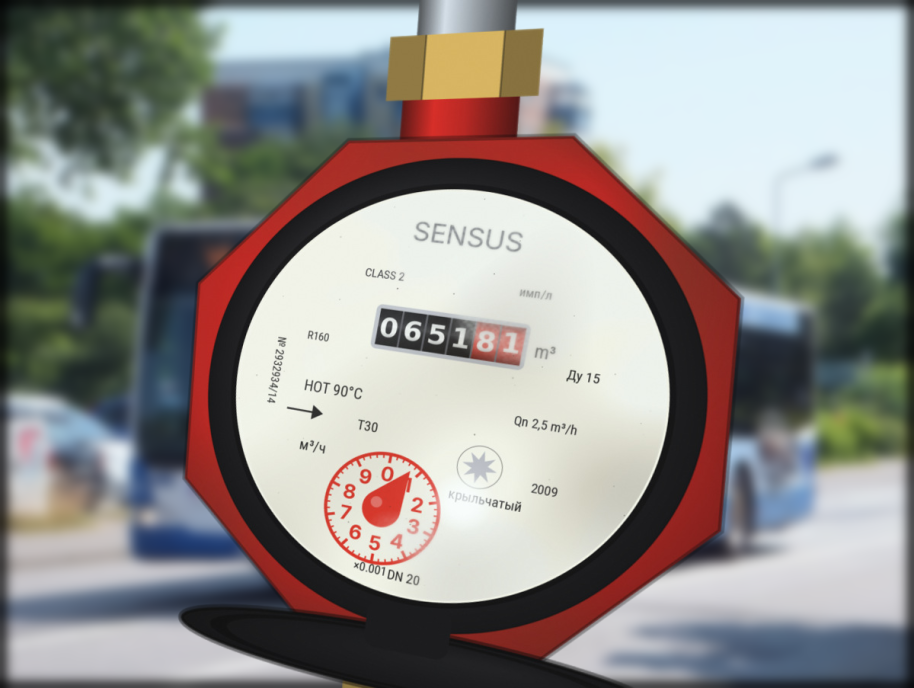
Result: 651.810 m³
